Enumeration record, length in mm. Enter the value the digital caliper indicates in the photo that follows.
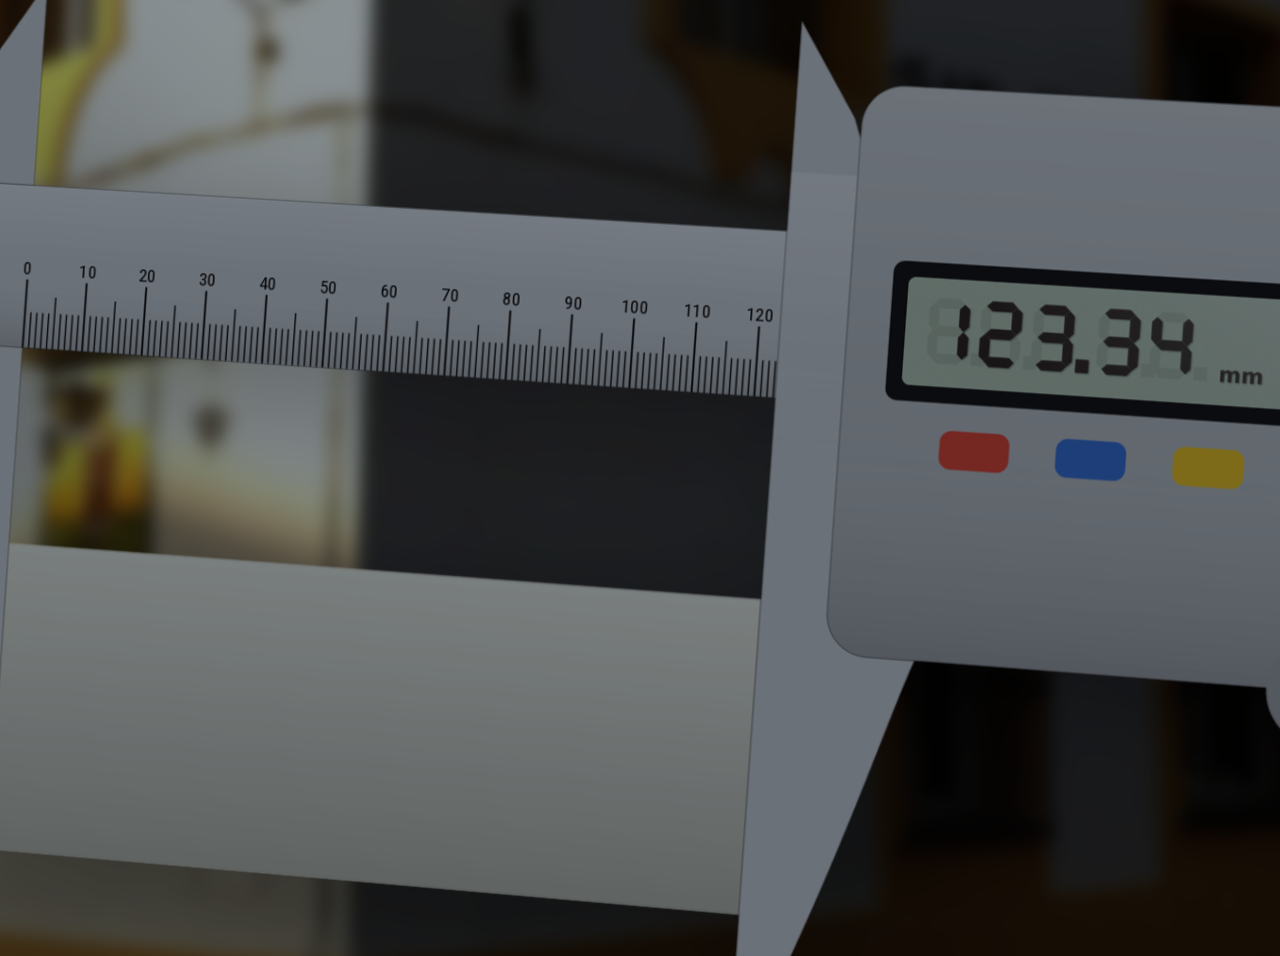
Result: 123.34 mm
